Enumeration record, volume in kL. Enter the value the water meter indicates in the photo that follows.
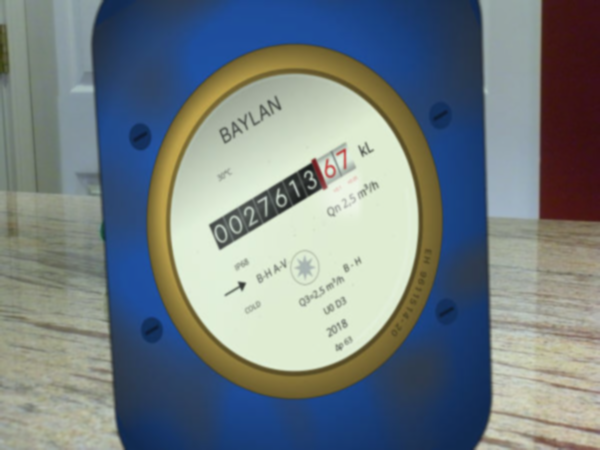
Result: 27613.67 kL
